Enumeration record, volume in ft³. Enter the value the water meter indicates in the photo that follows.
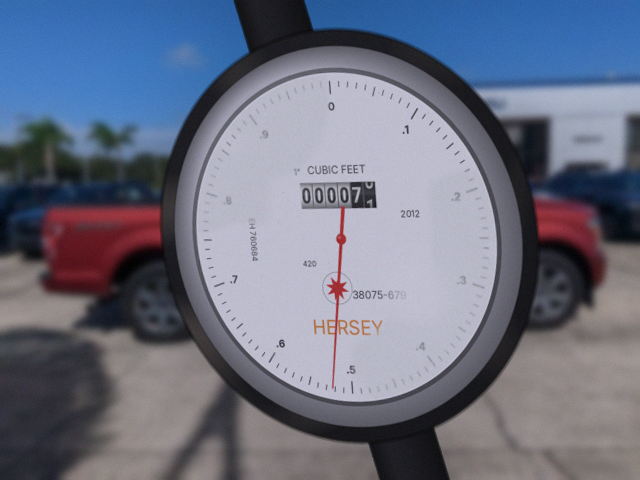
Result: 70.52 ft³
